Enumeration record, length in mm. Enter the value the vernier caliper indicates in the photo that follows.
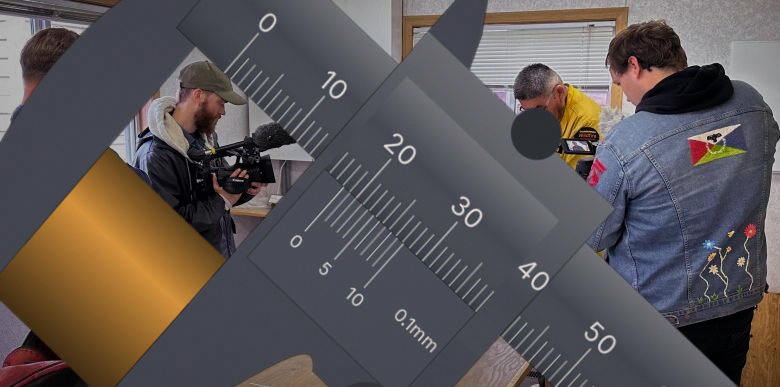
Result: 18.2 mm
